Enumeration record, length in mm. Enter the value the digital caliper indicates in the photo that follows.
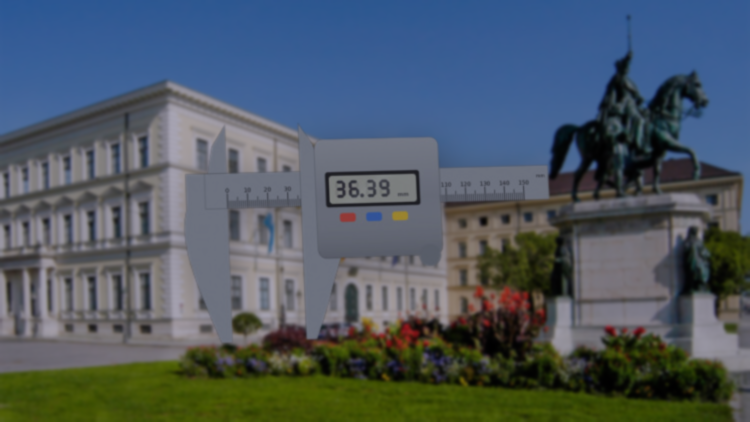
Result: 36.39 mm
